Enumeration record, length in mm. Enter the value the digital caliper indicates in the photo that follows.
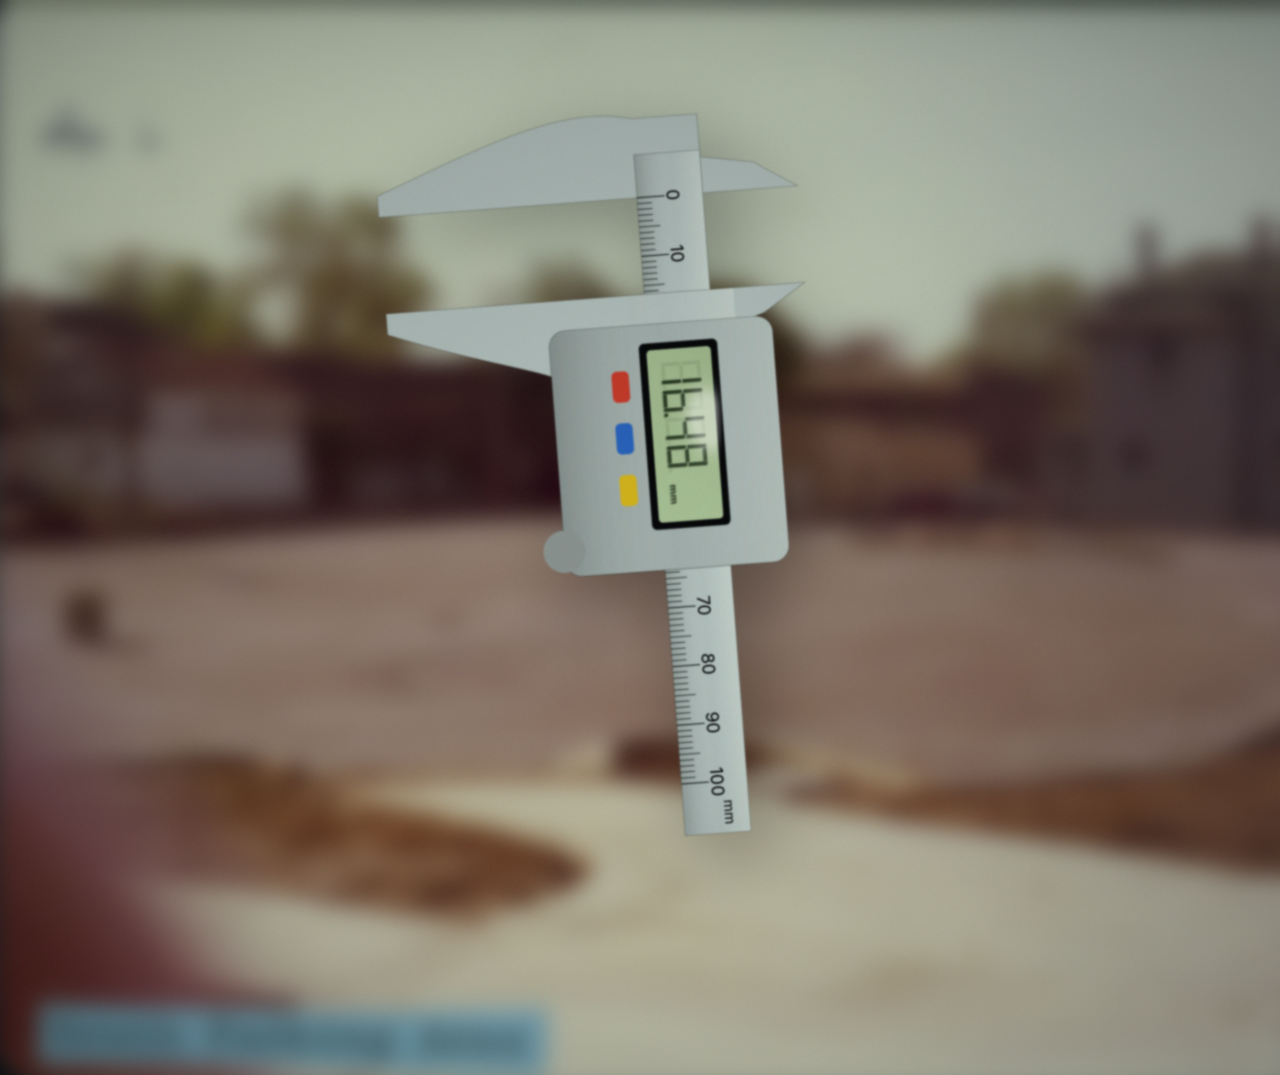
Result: 16.48 mm
